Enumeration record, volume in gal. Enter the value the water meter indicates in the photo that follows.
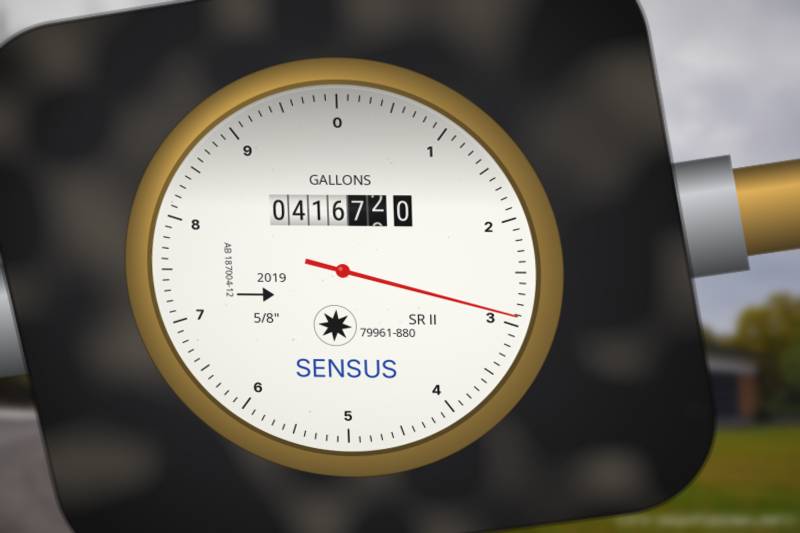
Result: 416722.9 gal
